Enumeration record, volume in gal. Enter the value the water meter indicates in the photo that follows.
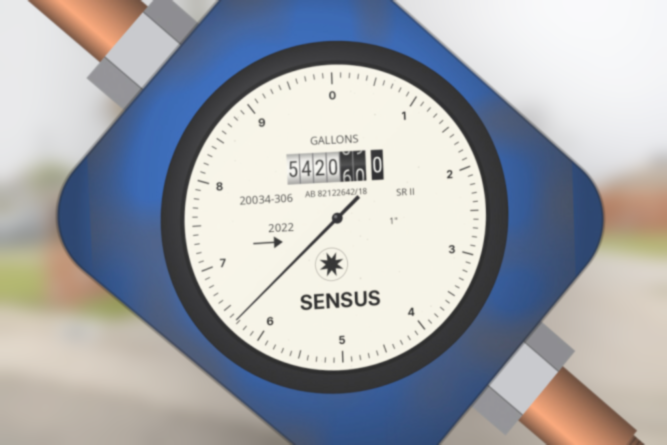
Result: 5420596.3 gal
